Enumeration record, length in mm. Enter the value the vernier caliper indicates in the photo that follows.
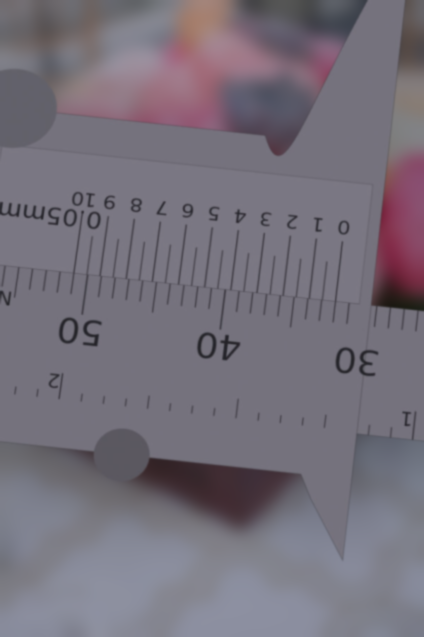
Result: 32.0 mm
